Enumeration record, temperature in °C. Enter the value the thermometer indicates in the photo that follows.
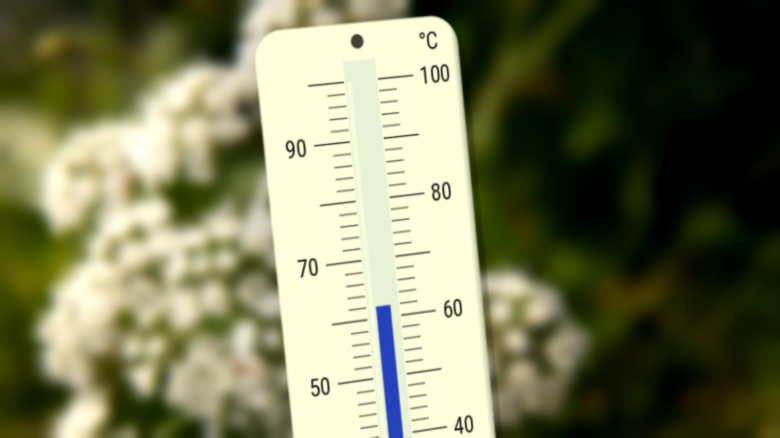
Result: 62 °C
